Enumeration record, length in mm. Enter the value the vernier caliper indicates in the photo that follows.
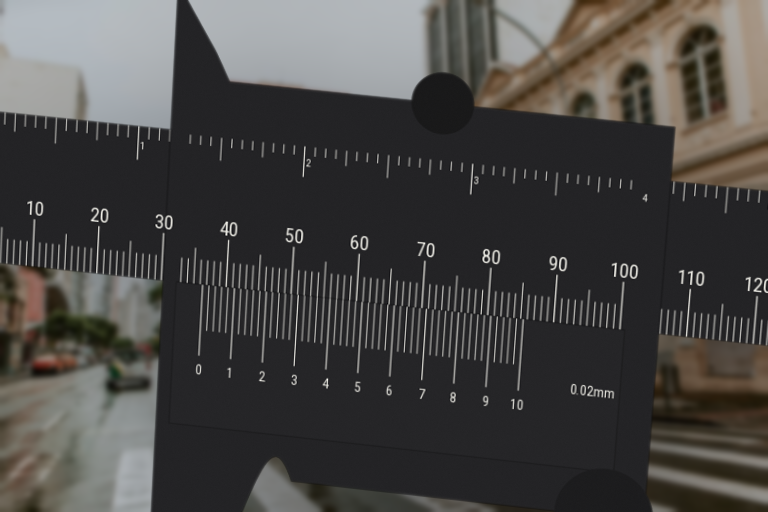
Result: 36.4 mm
